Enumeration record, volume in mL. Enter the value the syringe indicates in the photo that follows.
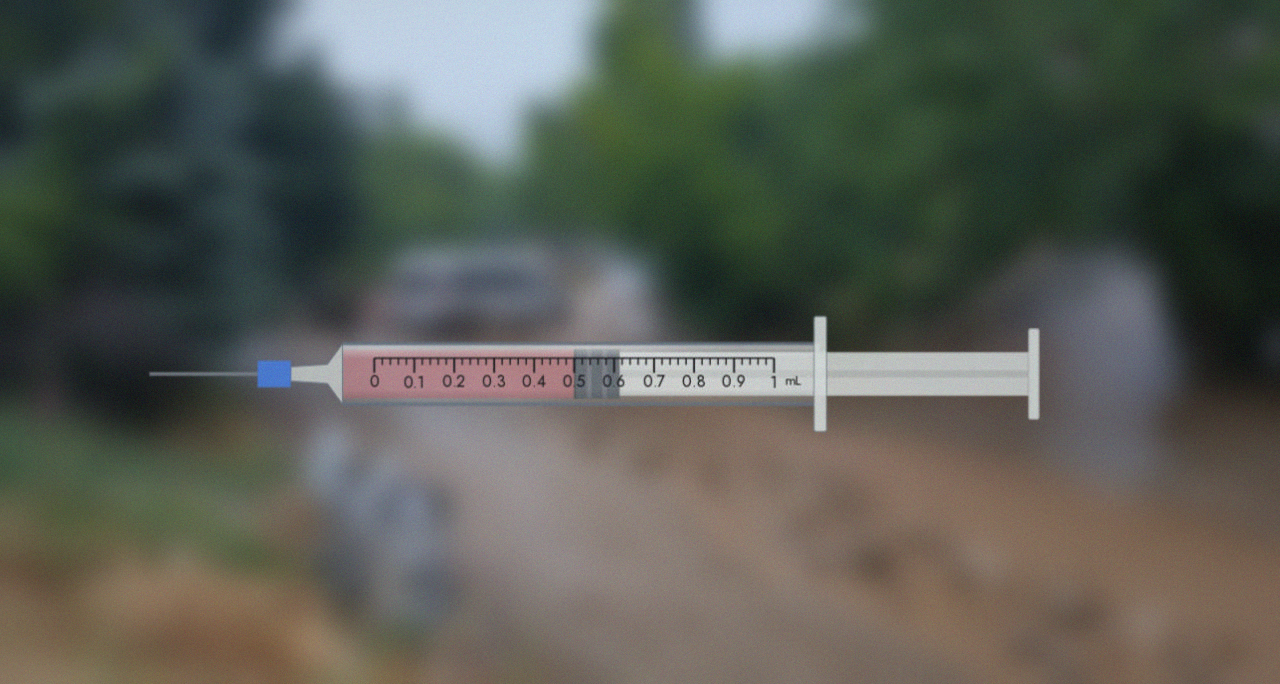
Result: 0.5 mL
